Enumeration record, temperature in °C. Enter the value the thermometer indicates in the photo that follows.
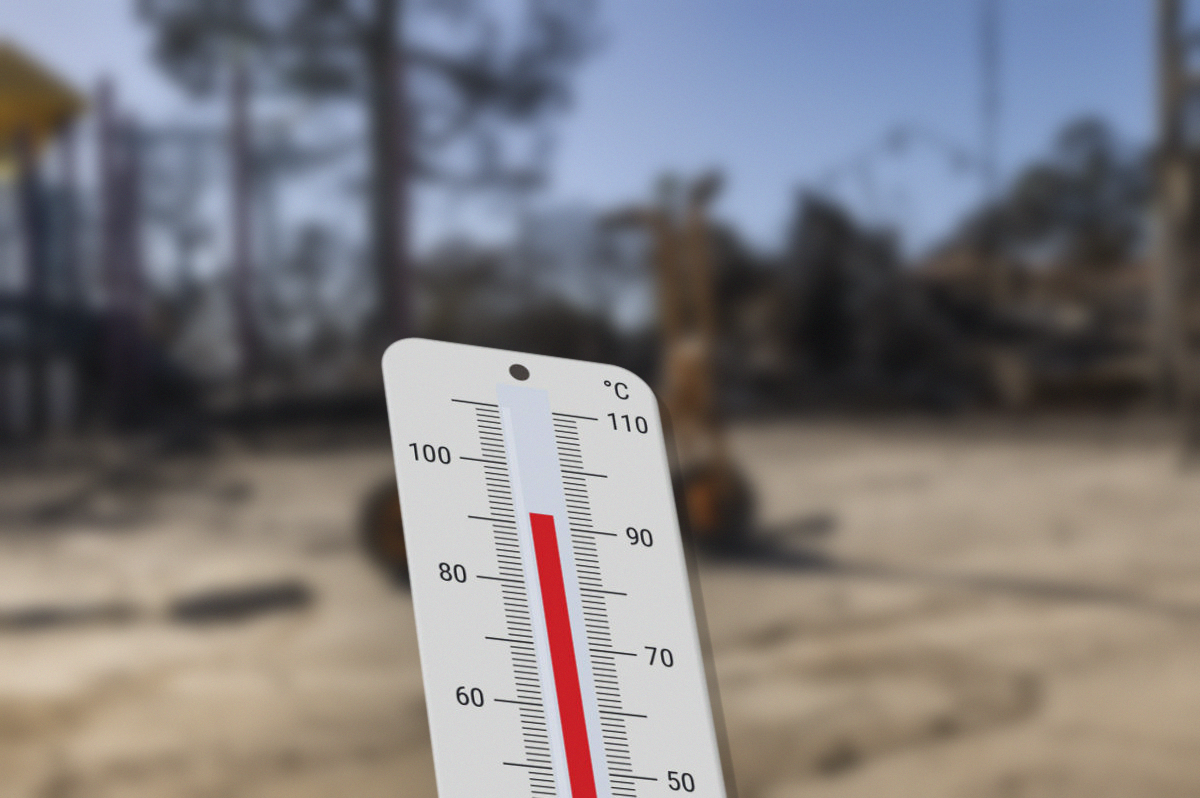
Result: 92 °C
